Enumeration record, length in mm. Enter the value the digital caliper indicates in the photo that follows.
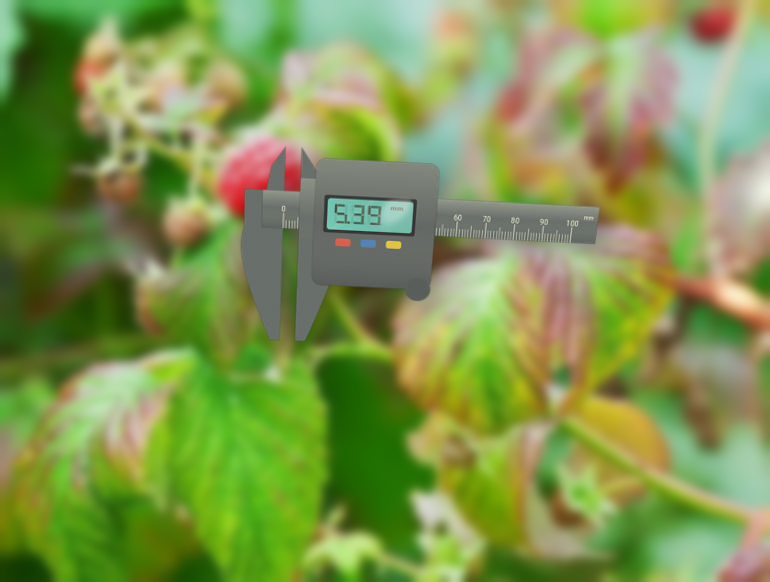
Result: 5.39 mm
